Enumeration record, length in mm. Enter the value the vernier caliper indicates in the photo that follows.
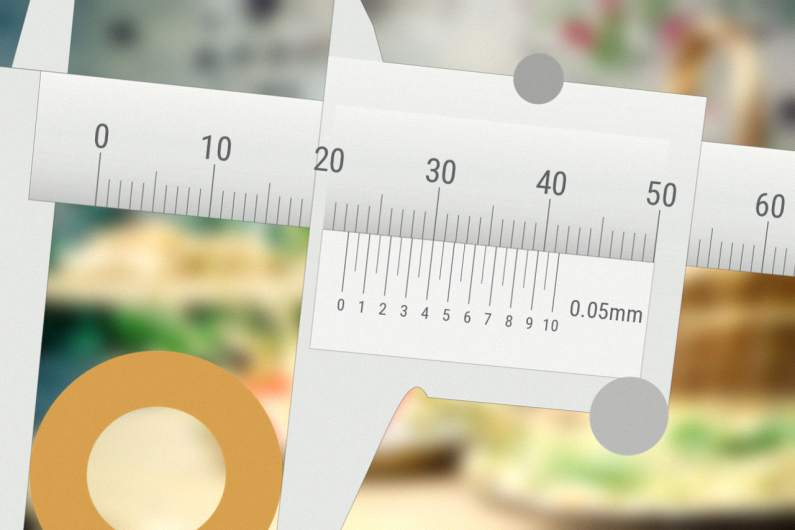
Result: 22.4 mm
